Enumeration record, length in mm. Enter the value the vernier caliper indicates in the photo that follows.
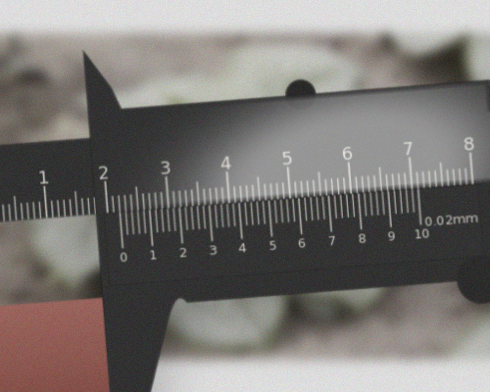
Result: 22.0 mm
